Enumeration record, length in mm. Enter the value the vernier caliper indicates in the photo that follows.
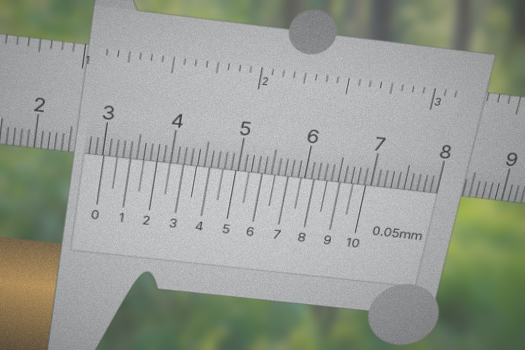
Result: 30.2 mm
